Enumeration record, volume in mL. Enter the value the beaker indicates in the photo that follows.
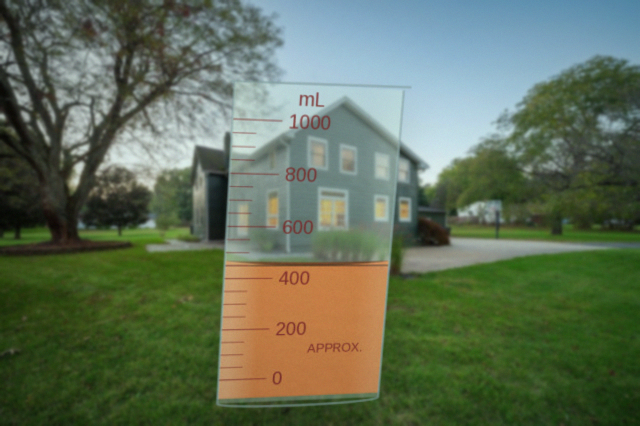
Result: 450 mL
